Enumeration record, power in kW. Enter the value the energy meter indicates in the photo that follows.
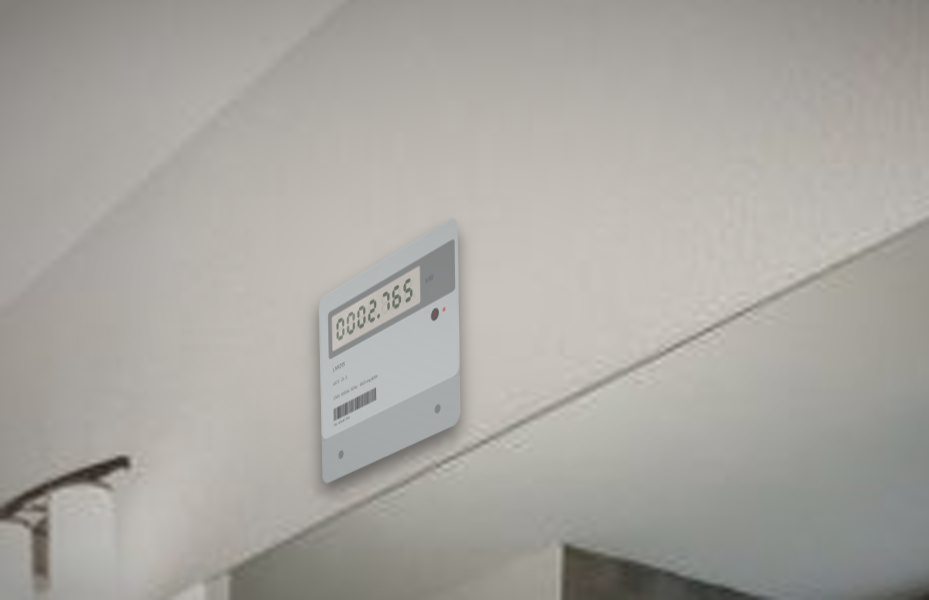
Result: 2.765 kW
